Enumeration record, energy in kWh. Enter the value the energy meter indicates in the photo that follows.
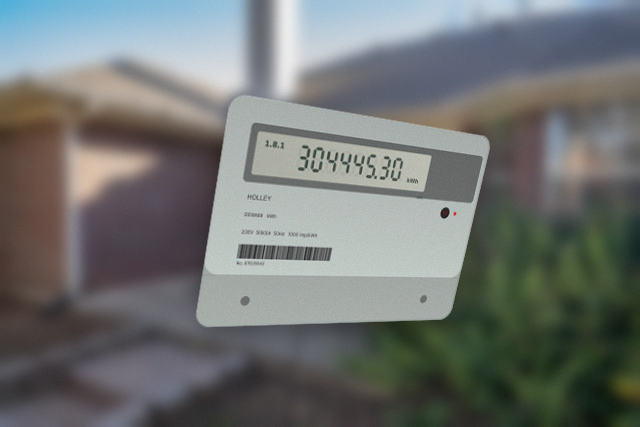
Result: 304445.30 kWh
